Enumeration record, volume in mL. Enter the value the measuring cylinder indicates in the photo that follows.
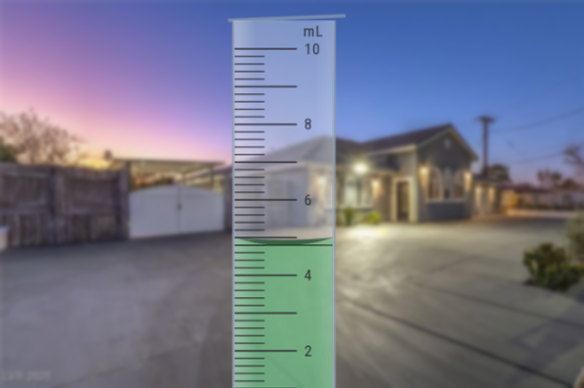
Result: 4.8 mL
